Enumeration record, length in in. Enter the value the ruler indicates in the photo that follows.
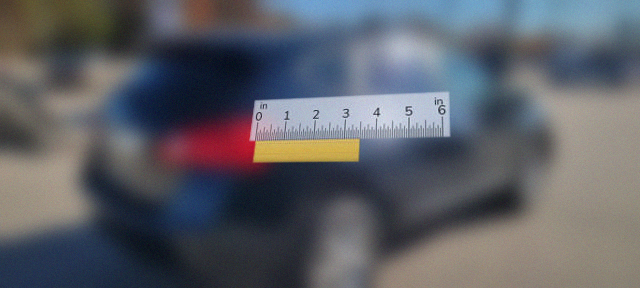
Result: 3.5 in
